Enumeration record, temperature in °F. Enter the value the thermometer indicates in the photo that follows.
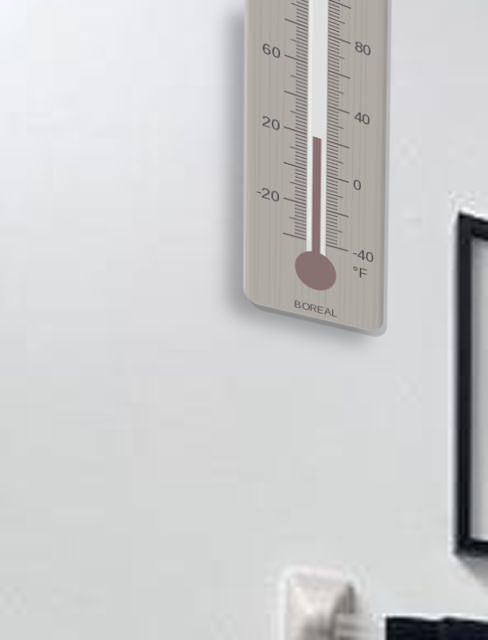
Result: 20 °F
